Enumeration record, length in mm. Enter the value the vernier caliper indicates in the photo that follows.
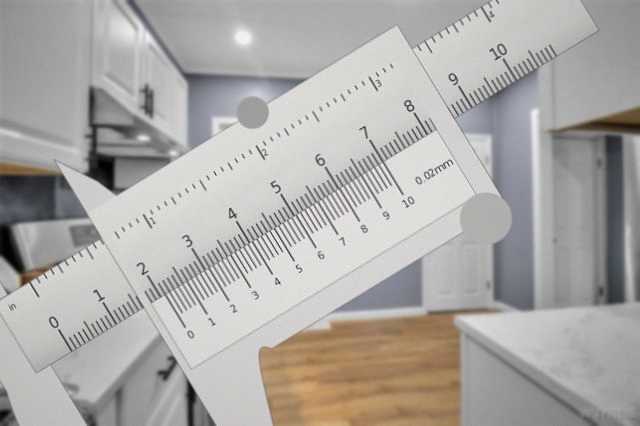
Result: 21.0 mm
